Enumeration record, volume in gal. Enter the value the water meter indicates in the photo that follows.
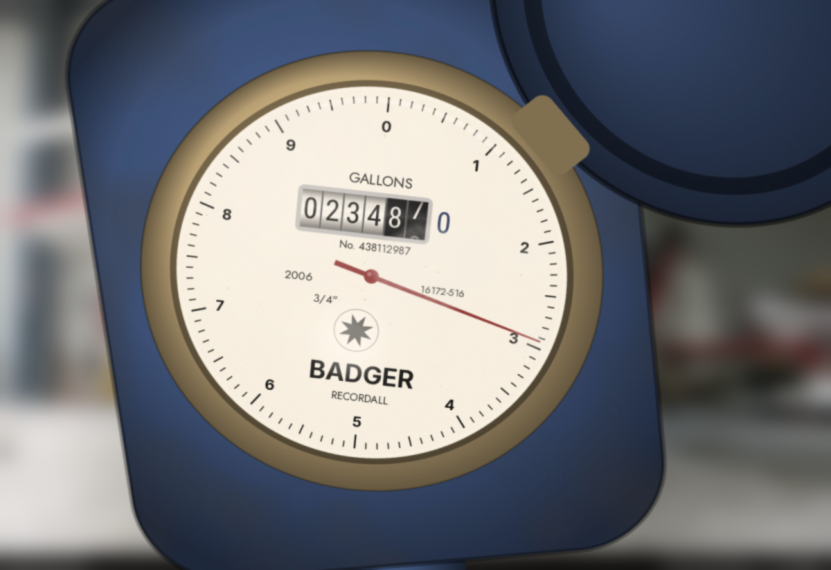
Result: 234872.9 gal
